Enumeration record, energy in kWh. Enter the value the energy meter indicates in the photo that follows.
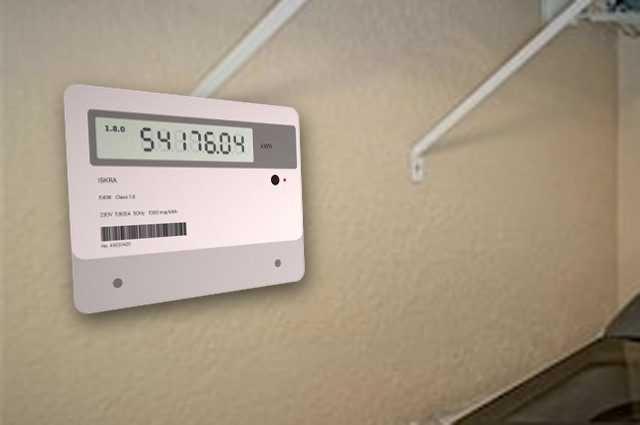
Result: 54176.04 kWh
